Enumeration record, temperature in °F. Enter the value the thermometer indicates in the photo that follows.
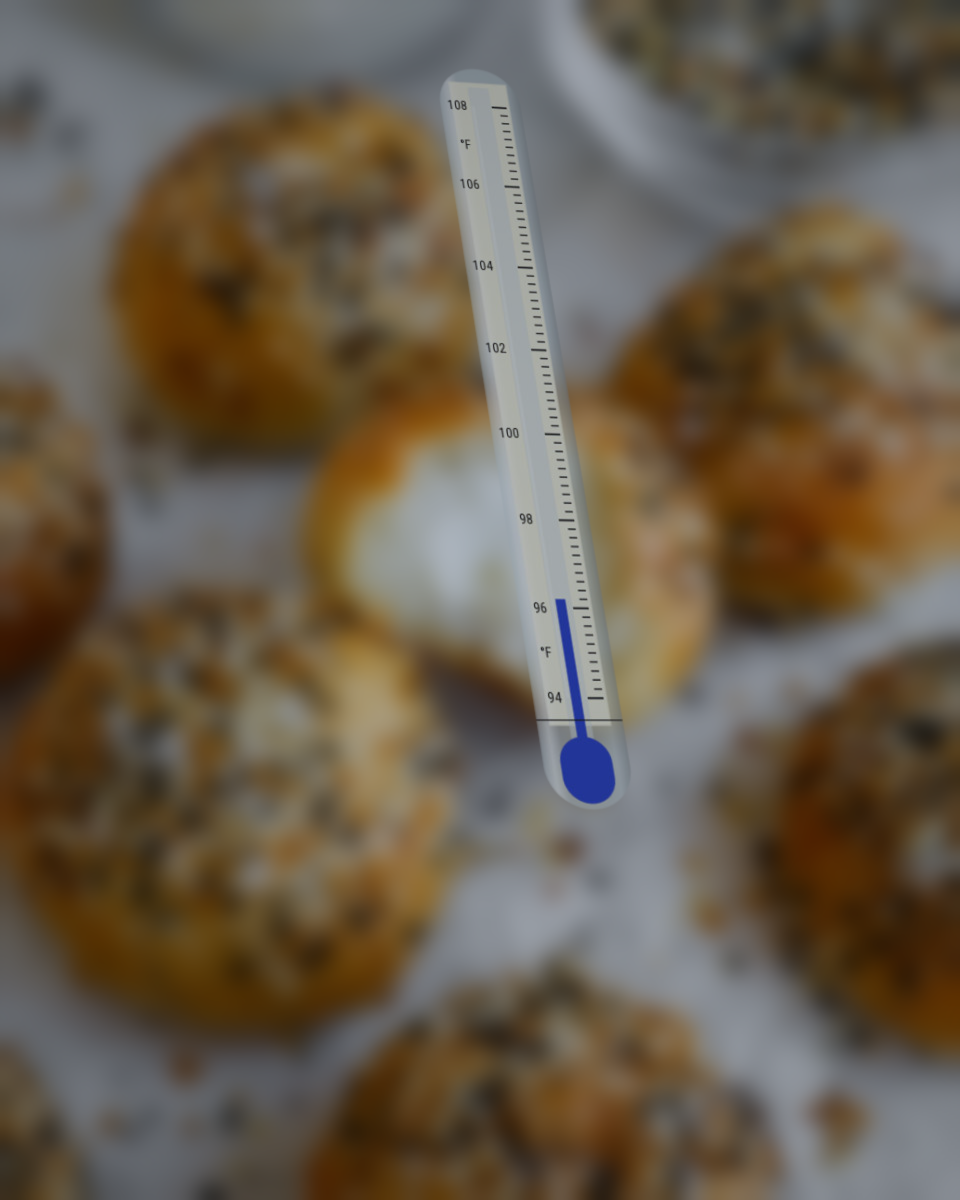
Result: 96.2 °F
